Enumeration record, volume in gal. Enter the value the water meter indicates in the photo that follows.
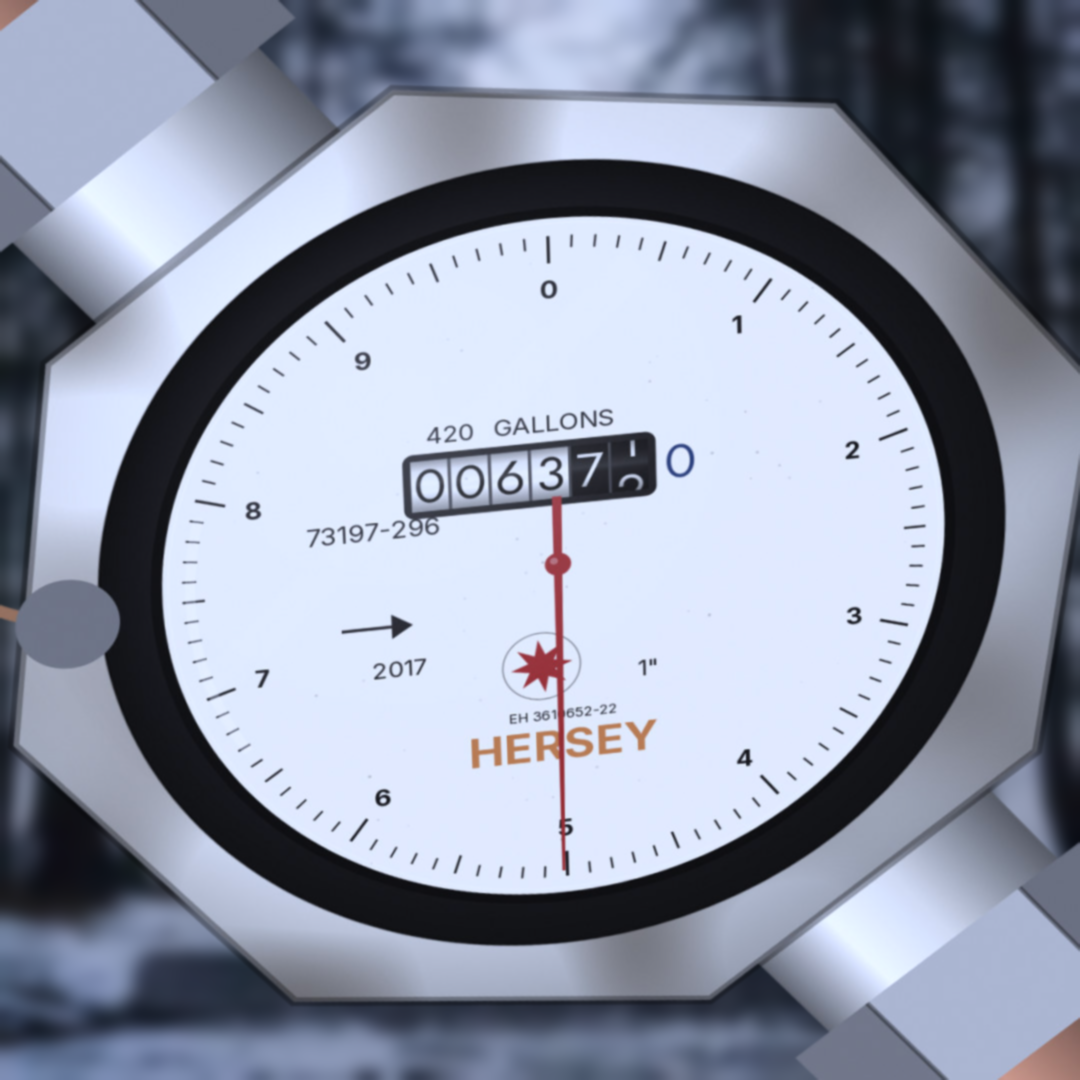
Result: 63715.0 gal
